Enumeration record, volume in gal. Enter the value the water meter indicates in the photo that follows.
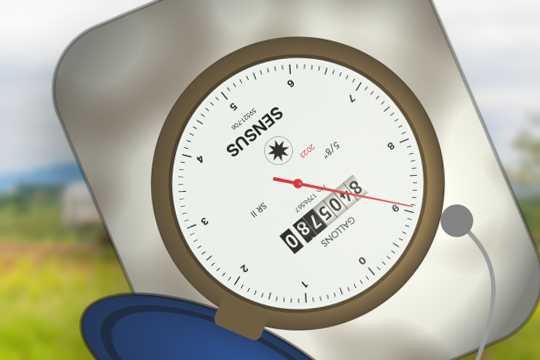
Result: 8405778.9 gal
